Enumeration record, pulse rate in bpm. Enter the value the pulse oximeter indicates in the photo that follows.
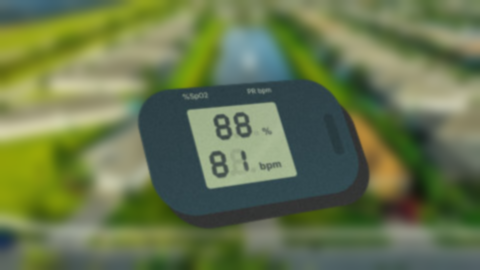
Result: 81 bpm
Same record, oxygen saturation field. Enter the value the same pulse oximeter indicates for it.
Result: 88 %
